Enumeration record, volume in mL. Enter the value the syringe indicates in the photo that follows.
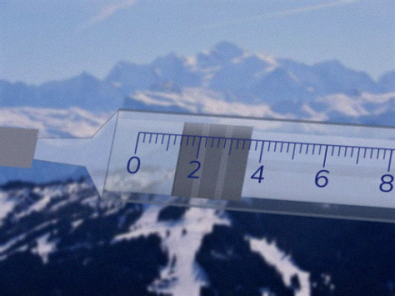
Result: 1.4 mL
